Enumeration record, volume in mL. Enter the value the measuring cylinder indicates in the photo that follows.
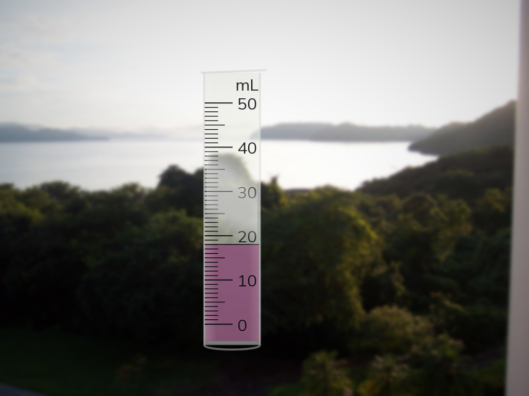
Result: 18 mL
